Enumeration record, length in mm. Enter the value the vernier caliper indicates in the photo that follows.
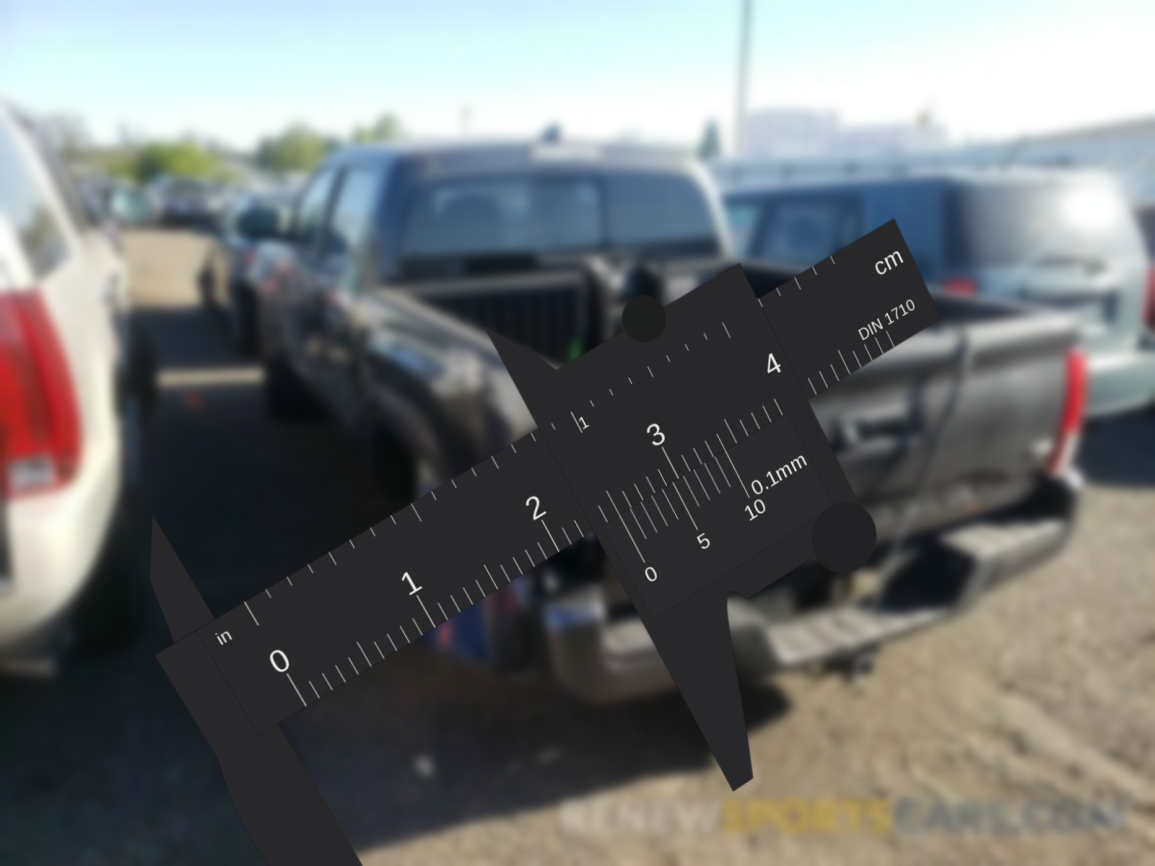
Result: 25.0 mm
